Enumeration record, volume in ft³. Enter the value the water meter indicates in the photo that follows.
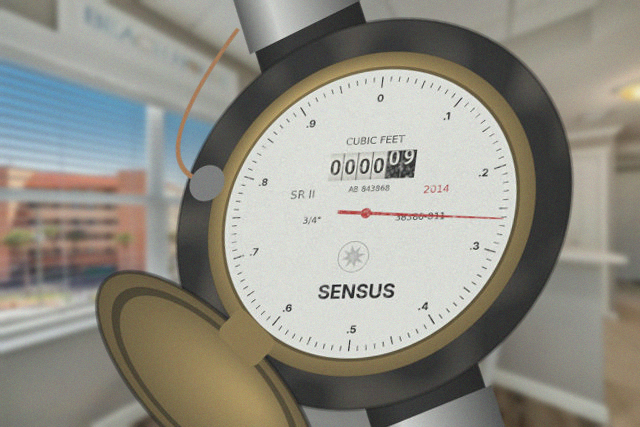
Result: 9.26 ft³
